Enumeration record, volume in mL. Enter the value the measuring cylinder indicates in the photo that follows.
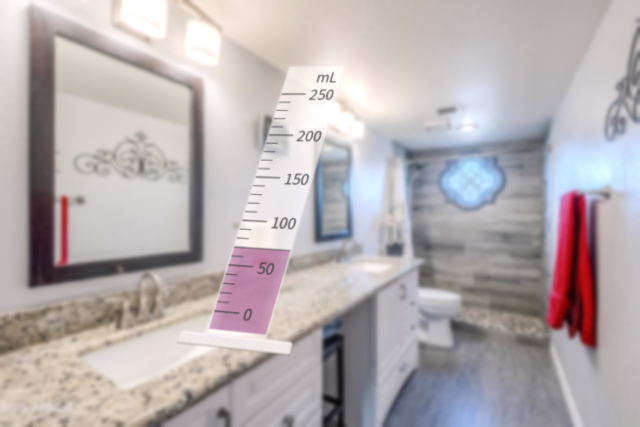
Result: 70 mL
